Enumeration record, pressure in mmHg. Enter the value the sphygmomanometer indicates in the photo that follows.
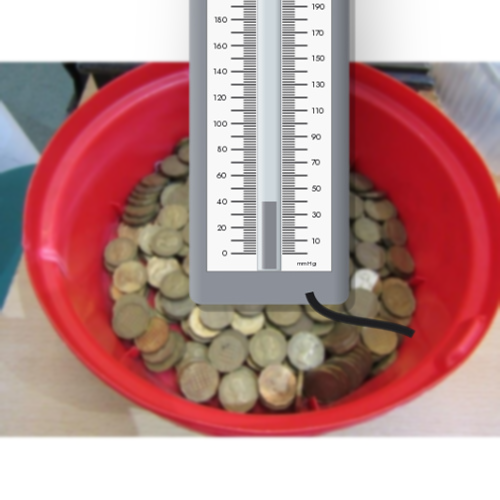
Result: 40 mmHg
